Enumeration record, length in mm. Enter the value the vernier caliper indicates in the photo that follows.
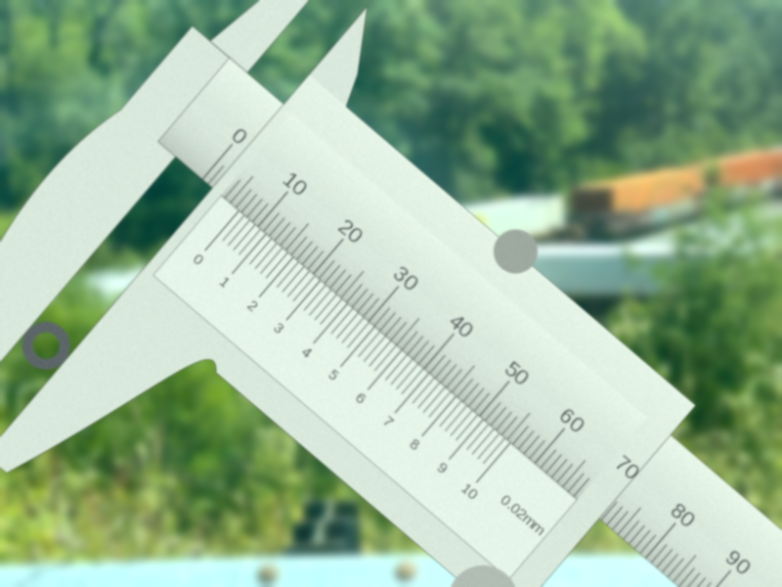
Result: 6.6 mm
